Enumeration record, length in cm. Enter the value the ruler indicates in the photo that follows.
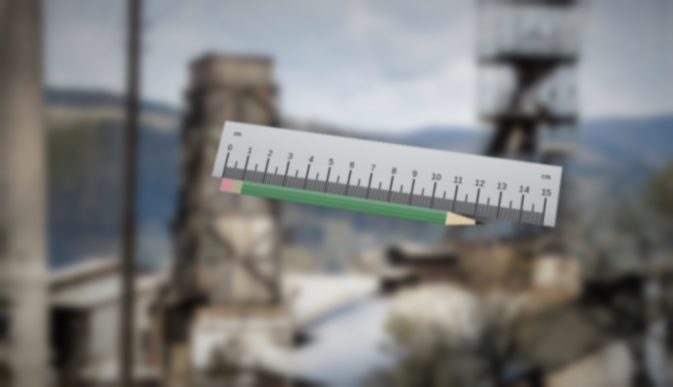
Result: 12.5 cm
